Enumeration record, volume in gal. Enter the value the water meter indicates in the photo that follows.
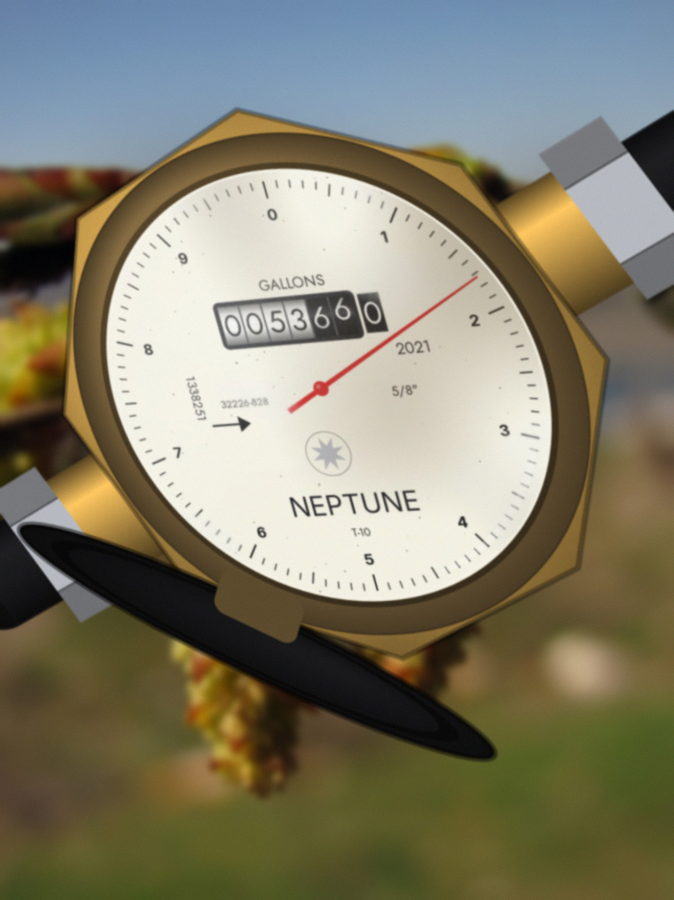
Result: 53661.7 gal
